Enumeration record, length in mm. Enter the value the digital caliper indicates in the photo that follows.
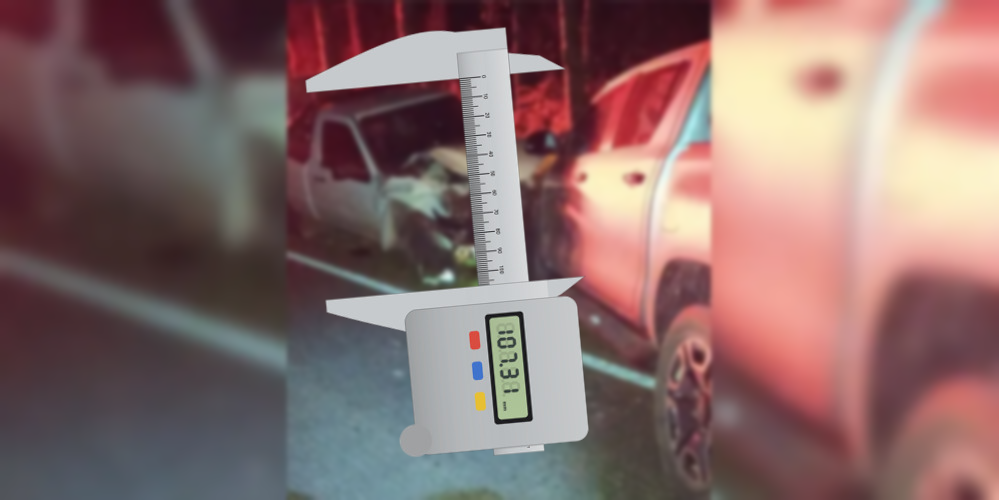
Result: 107.31 mm
